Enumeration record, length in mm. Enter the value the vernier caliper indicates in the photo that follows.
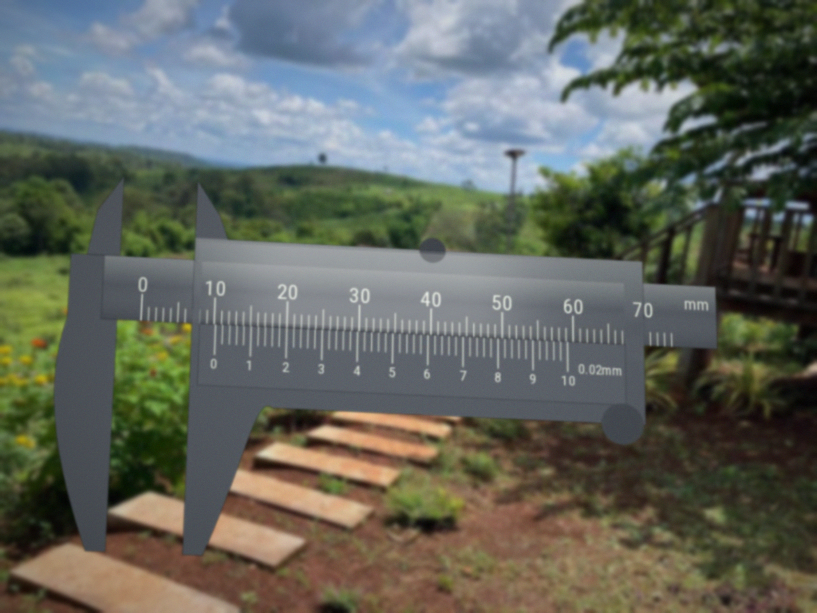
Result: 10.2 mm
